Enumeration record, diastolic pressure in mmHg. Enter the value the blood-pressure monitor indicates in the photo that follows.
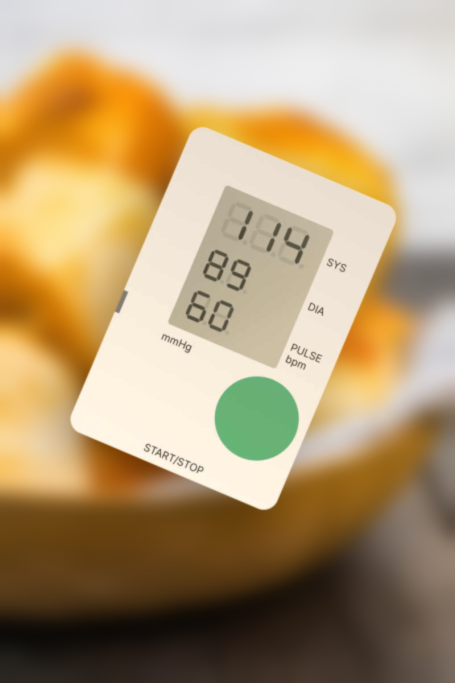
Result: 89 mmHg
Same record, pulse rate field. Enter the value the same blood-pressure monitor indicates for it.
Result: 60 bpm
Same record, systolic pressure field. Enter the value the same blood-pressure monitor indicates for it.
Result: 114 mmHg
